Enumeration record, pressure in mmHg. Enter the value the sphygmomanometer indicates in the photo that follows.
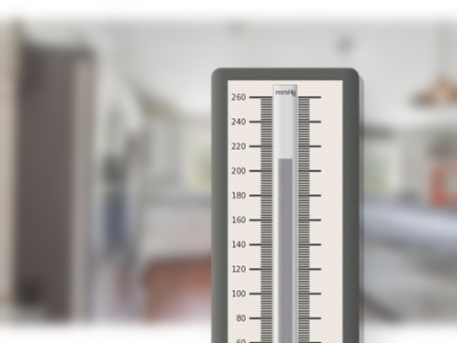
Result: 210 mmHg
